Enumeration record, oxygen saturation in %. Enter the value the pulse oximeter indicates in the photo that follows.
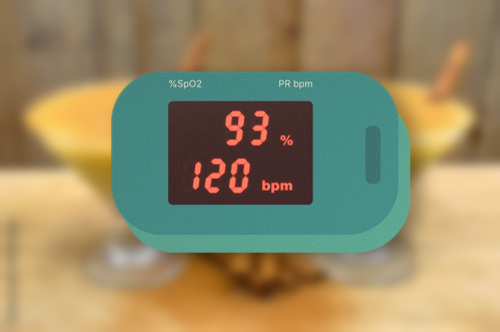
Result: 93 %
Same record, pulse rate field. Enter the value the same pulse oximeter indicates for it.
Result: 120 bpm
